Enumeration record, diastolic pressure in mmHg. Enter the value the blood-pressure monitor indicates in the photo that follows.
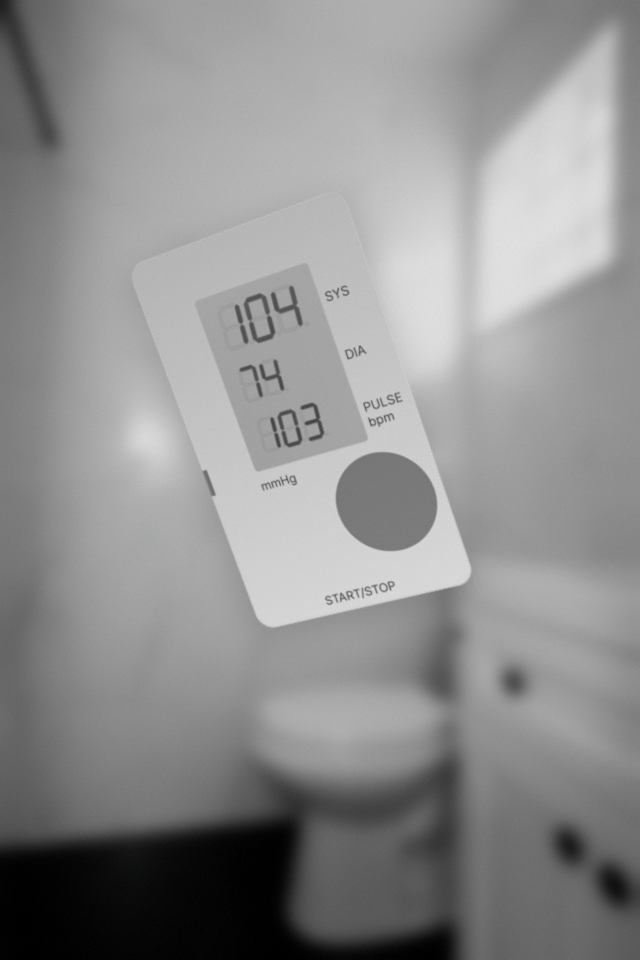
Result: 74 mmHg
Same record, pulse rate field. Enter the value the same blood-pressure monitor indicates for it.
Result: 103 bpm
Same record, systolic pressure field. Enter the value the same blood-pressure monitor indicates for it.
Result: 104 mmHg
